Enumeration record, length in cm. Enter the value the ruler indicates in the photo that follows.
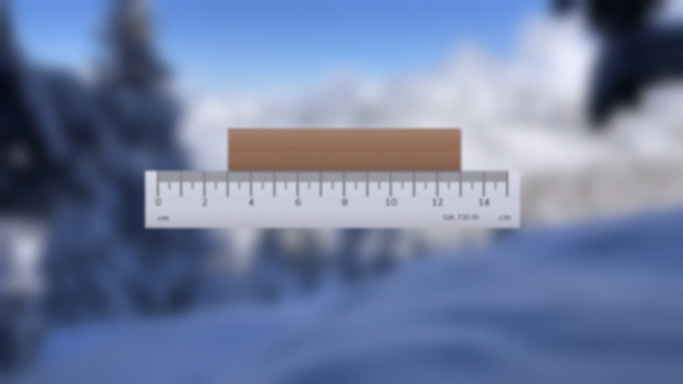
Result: 10 cm
